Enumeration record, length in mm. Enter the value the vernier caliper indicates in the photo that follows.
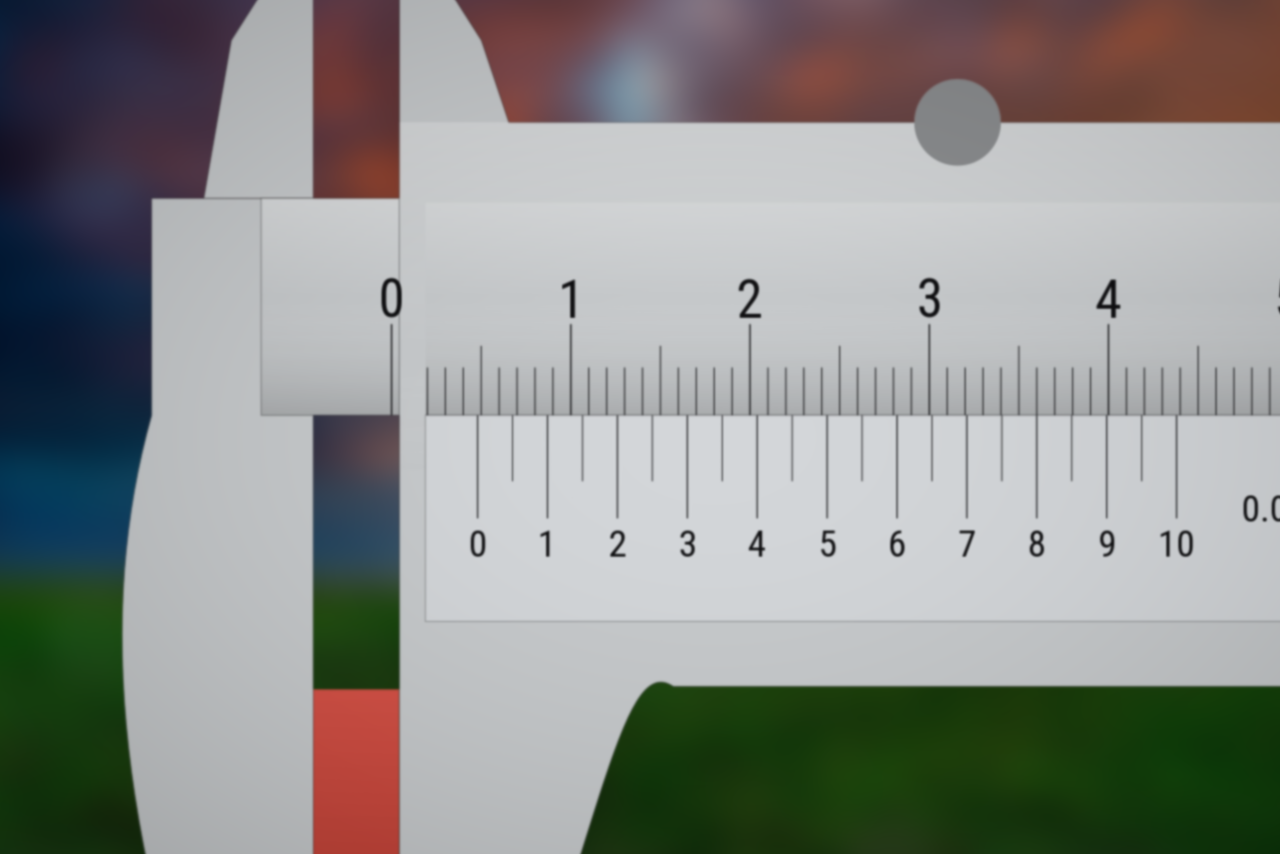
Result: 4.8 mm
